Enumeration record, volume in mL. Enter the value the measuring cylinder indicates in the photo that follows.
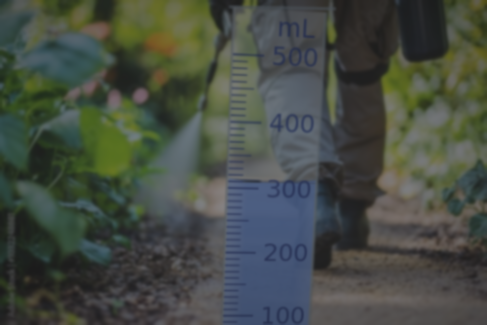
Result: 310 mL
